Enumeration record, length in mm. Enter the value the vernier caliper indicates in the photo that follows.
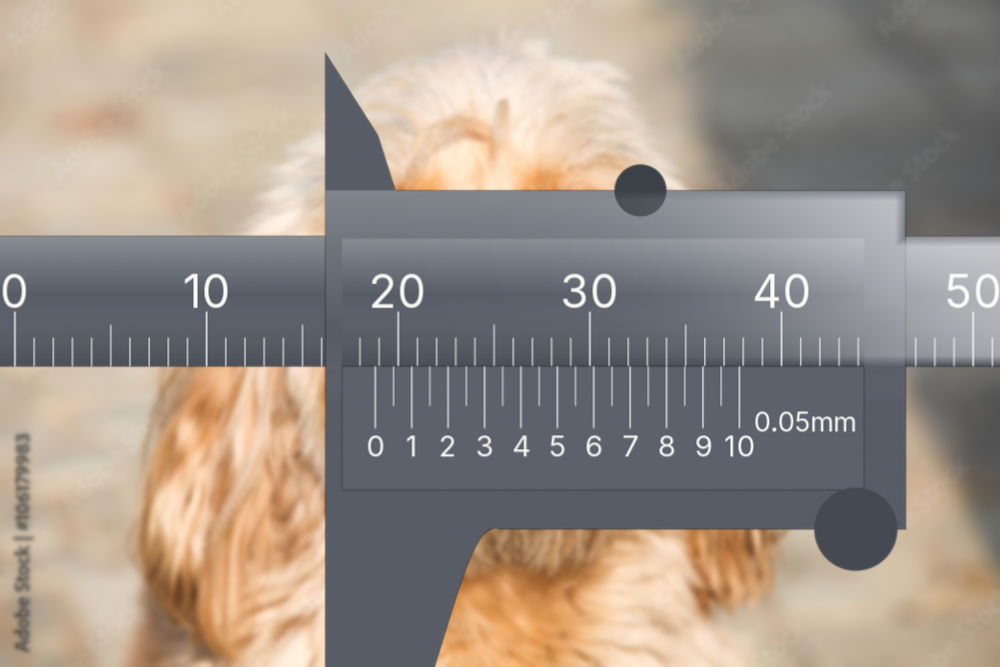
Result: 18.8 mm
